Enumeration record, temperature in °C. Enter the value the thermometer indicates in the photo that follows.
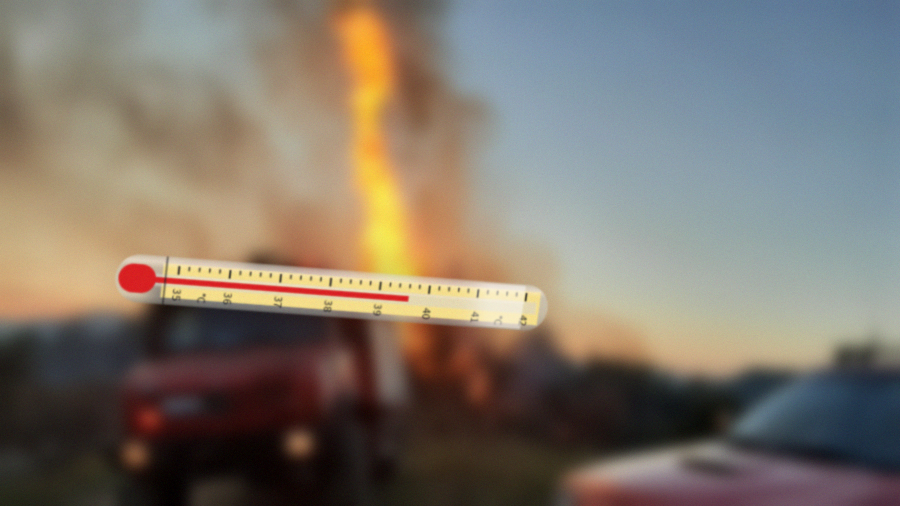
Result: 39.6 °C
